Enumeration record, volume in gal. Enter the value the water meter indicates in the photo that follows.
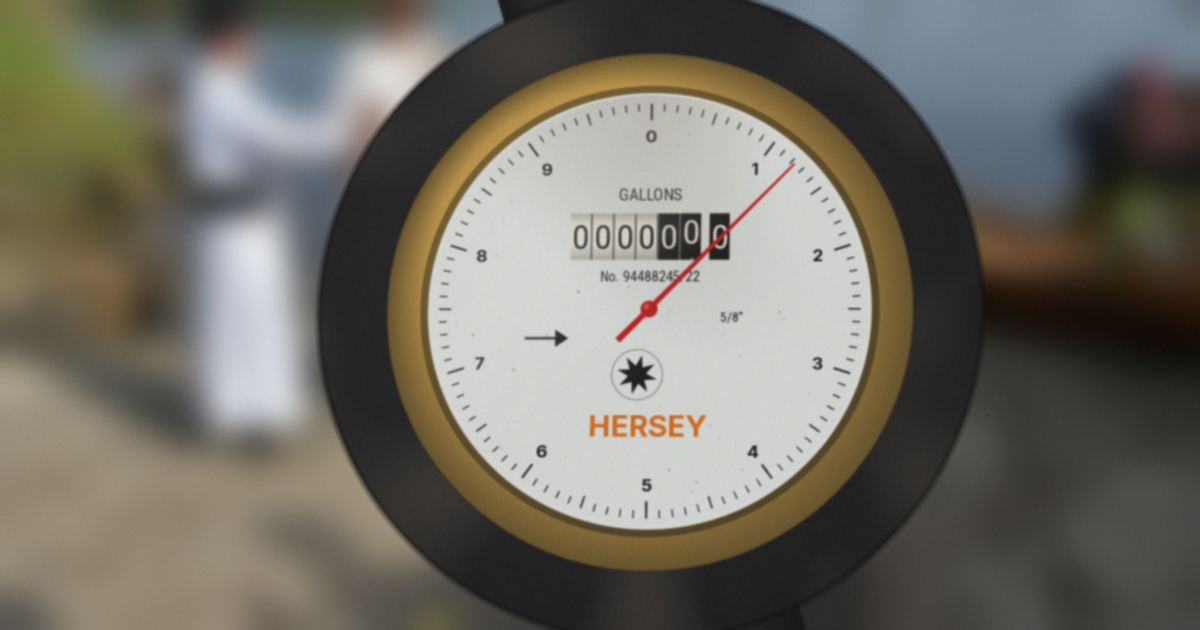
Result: 1.2 gal
